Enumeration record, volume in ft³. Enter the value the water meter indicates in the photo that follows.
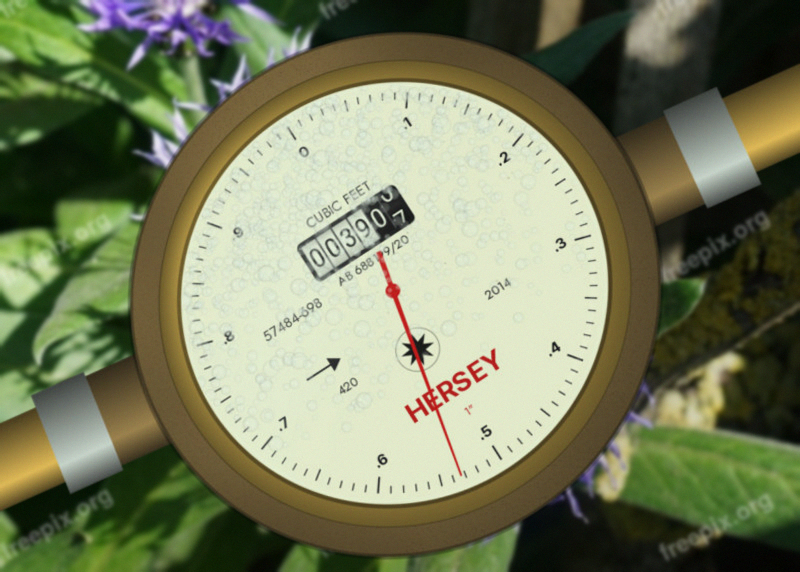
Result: 3906.53 ft³
